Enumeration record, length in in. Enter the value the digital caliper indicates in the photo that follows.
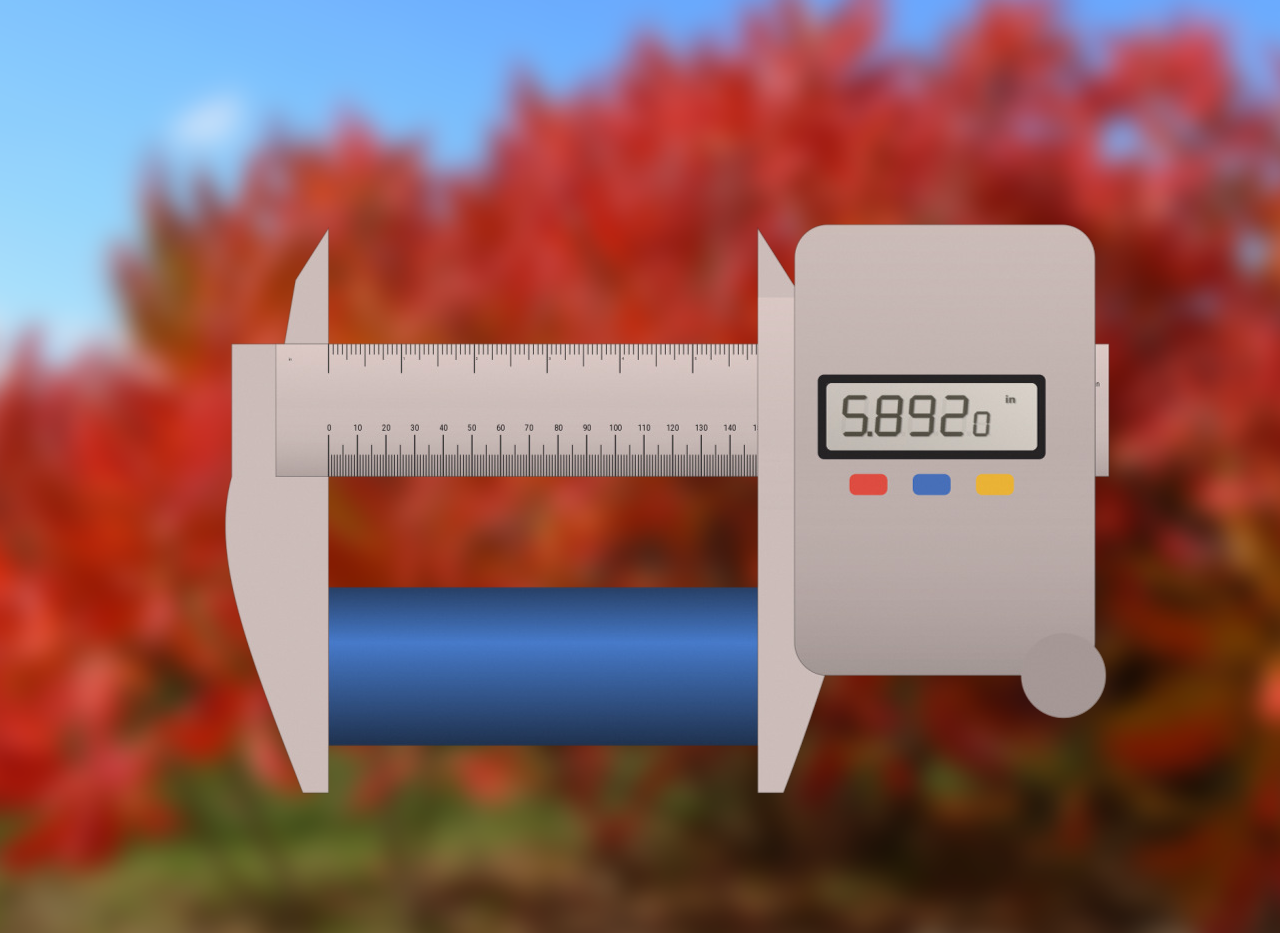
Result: 5.8920 in
